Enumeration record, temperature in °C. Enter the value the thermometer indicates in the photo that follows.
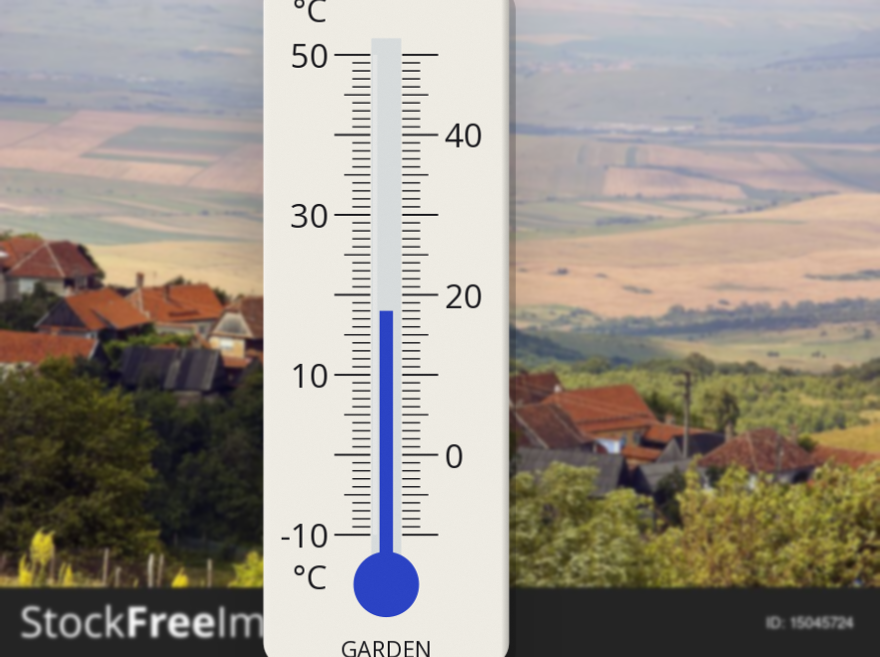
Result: 18 °C
